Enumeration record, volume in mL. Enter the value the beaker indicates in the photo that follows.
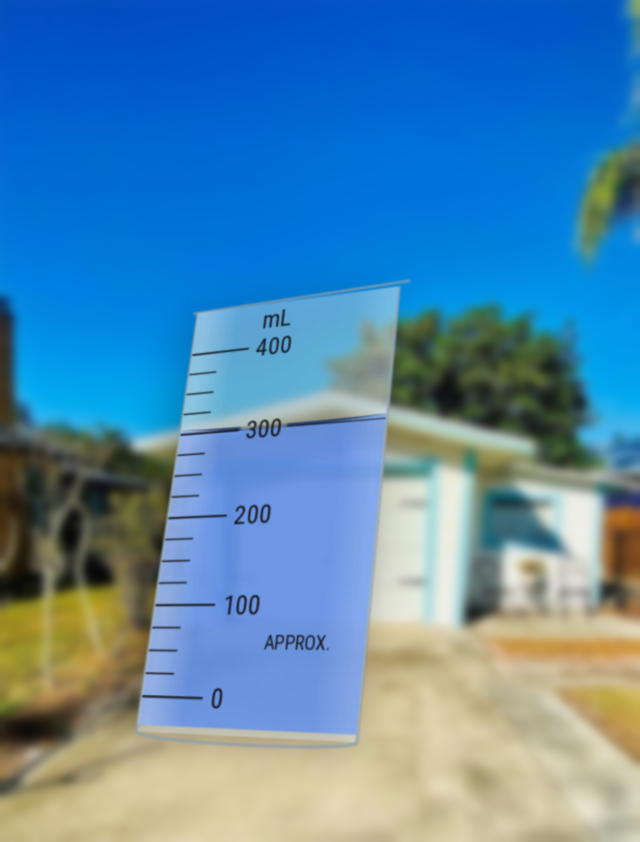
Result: 300 mL
